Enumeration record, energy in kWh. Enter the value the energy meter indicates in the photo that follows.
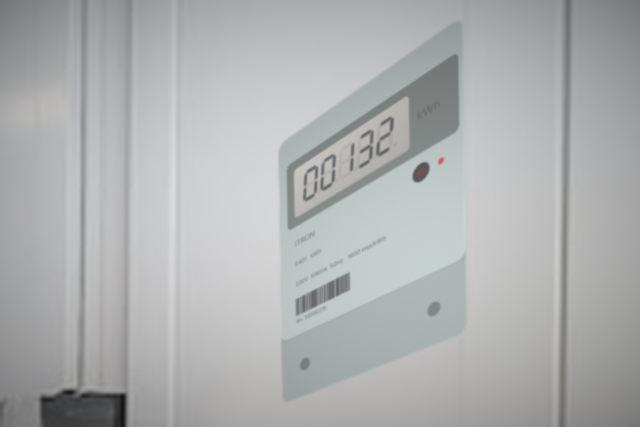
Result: 132 kWh
